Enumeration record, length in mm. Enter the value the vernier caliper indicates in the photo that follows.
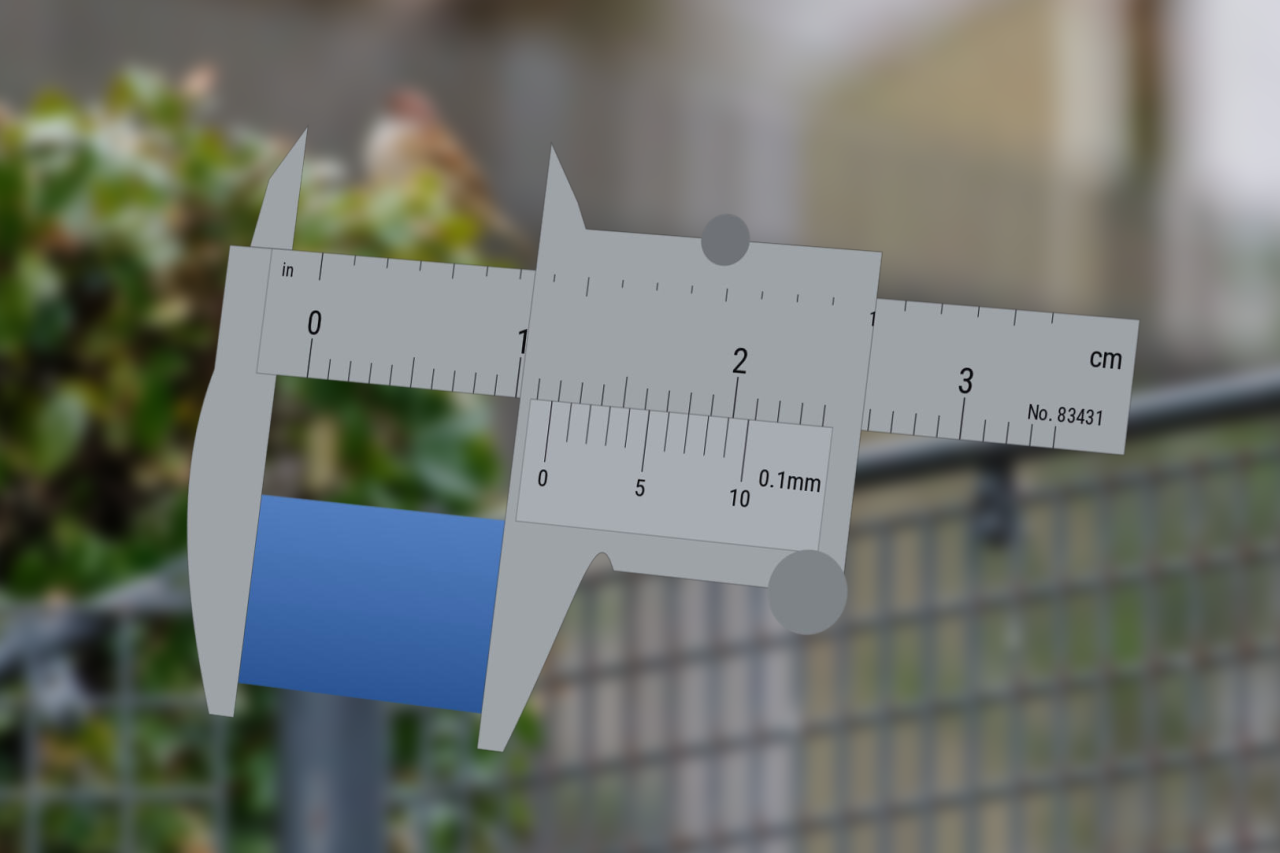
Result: 11.7 mm
